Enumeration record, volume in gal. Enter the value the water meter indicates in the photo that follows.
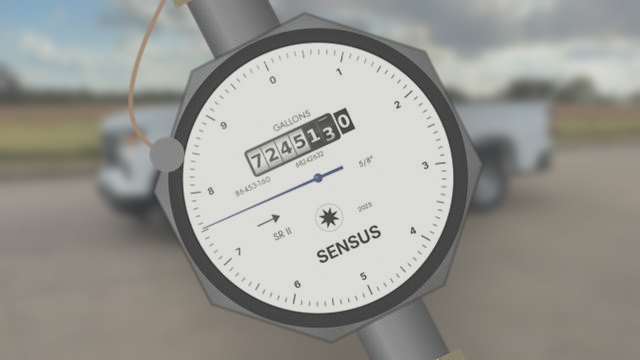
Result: 7245127.5 gal
